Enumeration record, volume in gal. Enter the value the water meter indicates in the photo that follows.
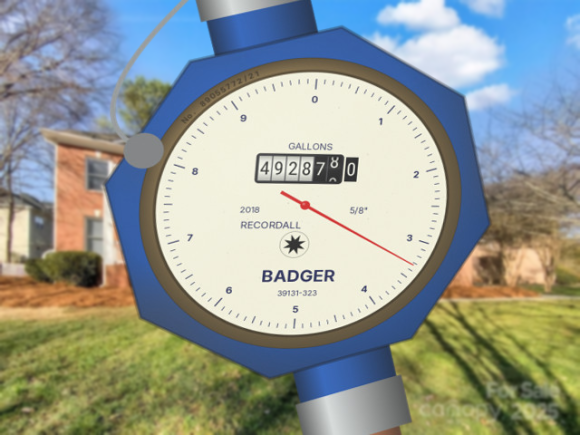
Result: 4928783.3 gal
